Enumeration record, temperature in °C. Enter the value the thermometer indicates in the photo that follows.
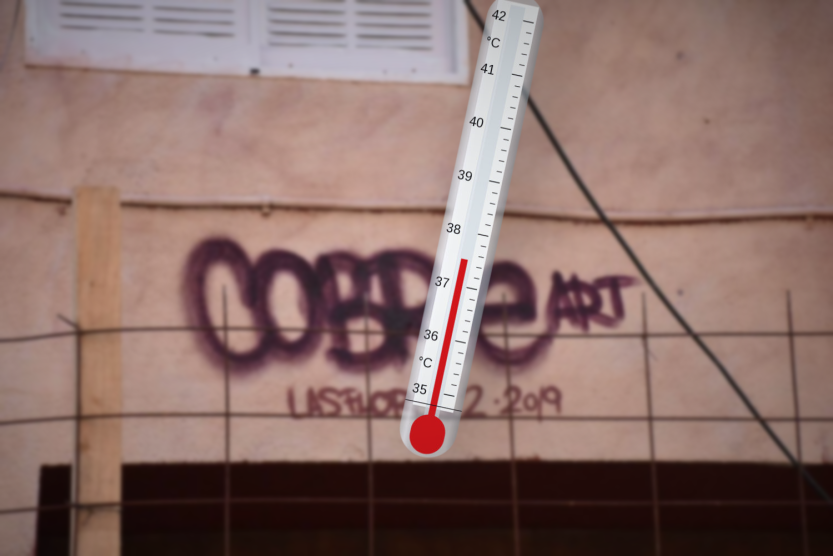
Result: 37.5 °C
